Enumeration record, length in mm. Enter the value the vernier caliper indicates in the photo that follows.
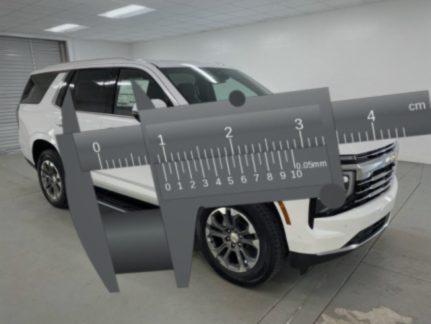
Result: 9.4 mm
